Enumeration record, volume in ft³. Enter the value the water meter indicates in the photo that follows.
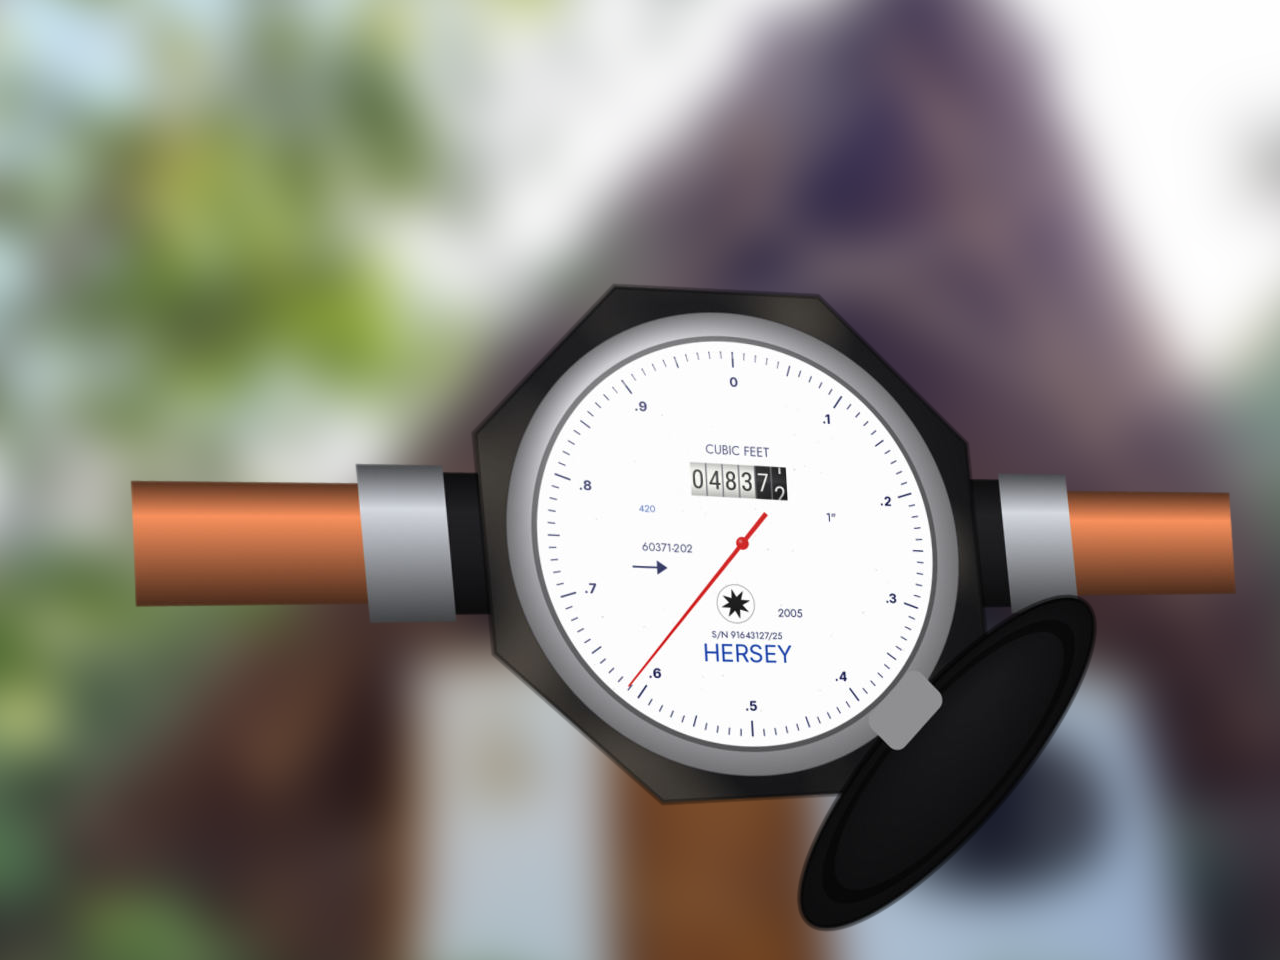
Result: 48371.61 ft³
